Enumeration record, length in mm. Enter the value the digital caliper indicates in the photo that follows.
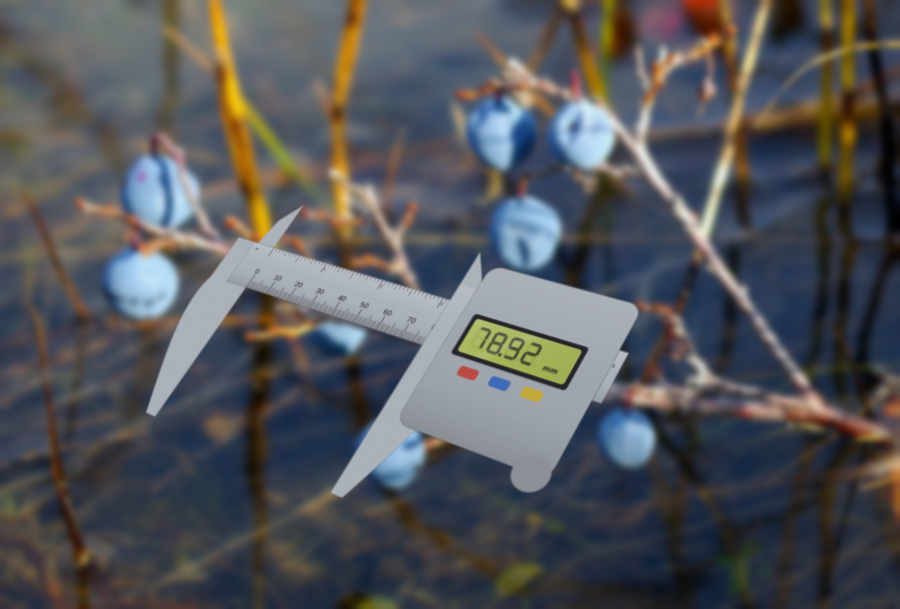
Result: 78.92 mm
